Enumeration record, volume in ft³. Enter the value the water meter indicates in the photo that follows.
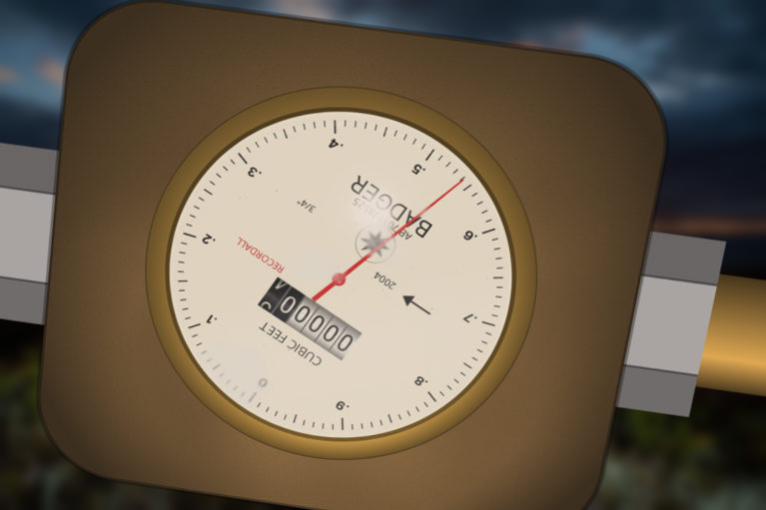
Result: 3.54 ft³
